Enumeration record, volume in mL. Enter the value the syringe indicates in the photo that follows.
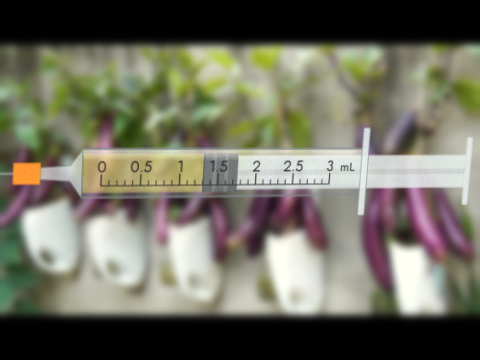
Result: 1.3 mL
